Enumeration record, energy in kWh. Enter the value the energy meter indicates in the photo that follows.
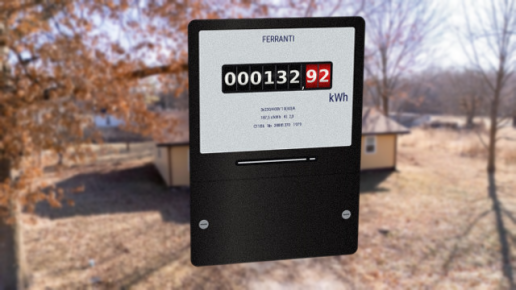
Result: 132.92 kWh
